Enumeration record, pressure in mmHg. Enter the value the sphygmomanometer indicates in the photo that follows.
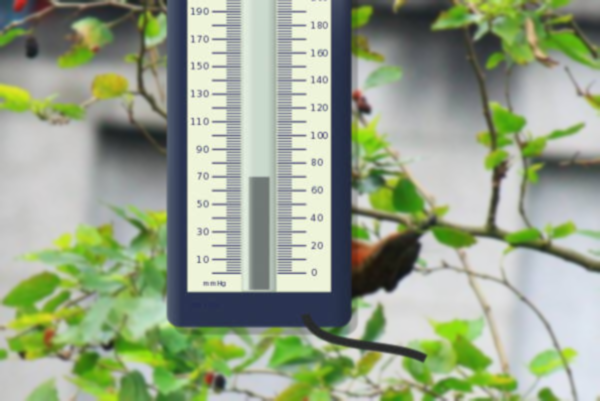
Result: 70 mmHg
